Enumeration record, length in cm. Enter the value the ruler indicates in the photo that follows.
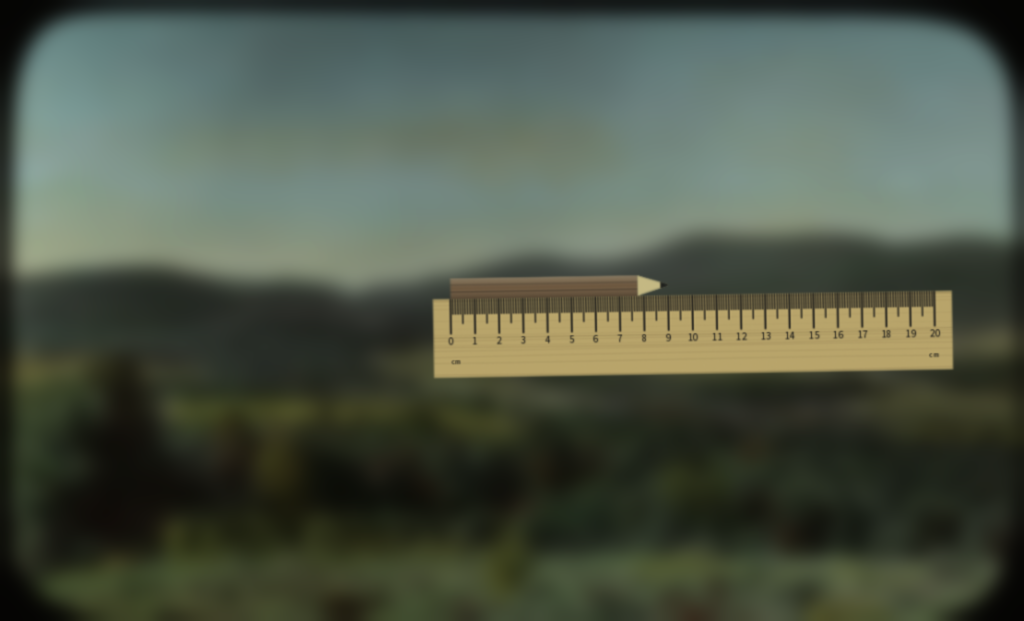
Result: 9 cm
